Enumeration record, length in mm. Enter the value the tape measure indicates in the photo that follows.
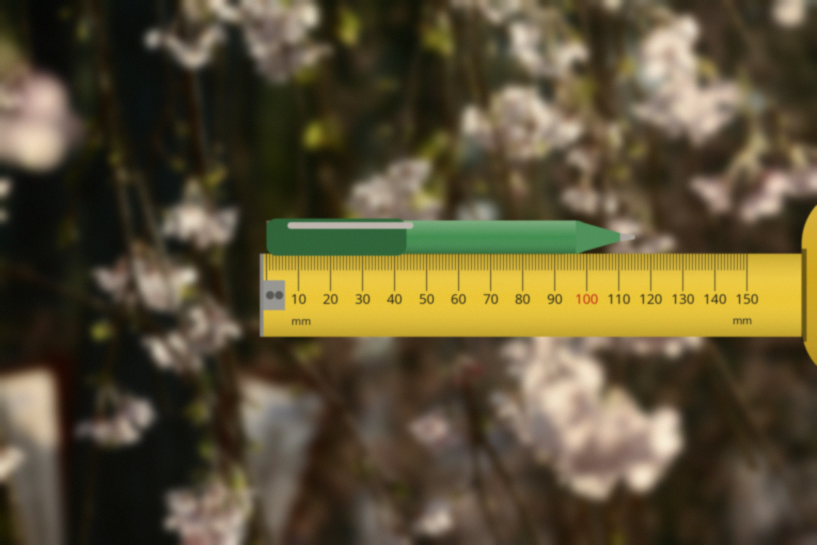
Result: 115 mm
